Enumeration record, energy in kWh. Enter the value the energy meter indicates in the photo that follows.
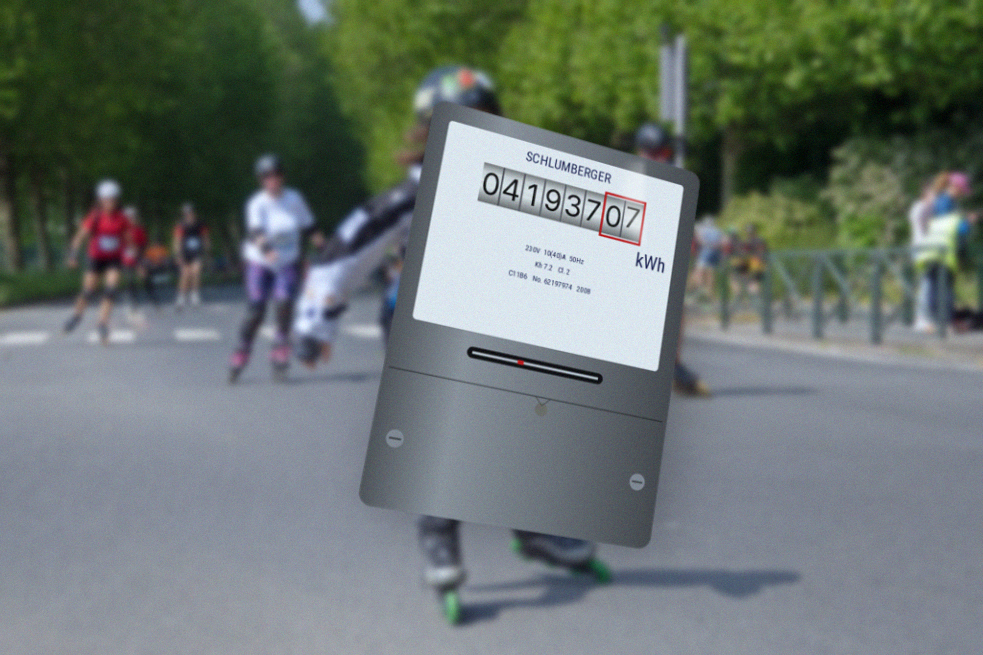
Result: 41937.07 kWh
